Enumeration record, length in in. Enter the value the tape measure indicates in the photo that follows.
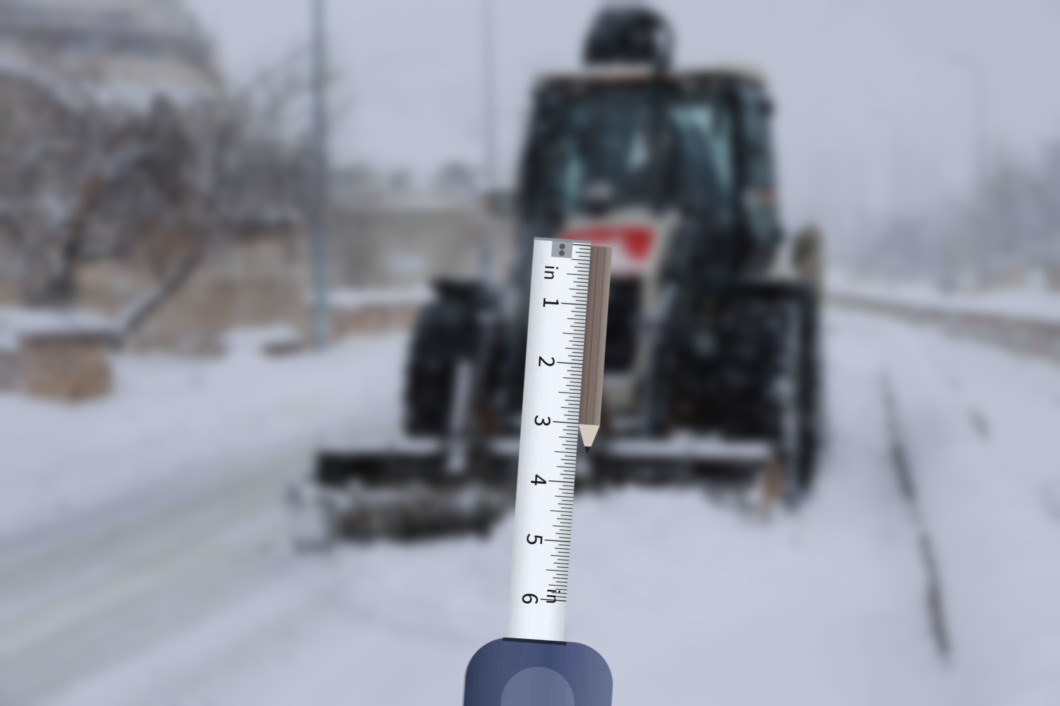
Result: 3.5 in
